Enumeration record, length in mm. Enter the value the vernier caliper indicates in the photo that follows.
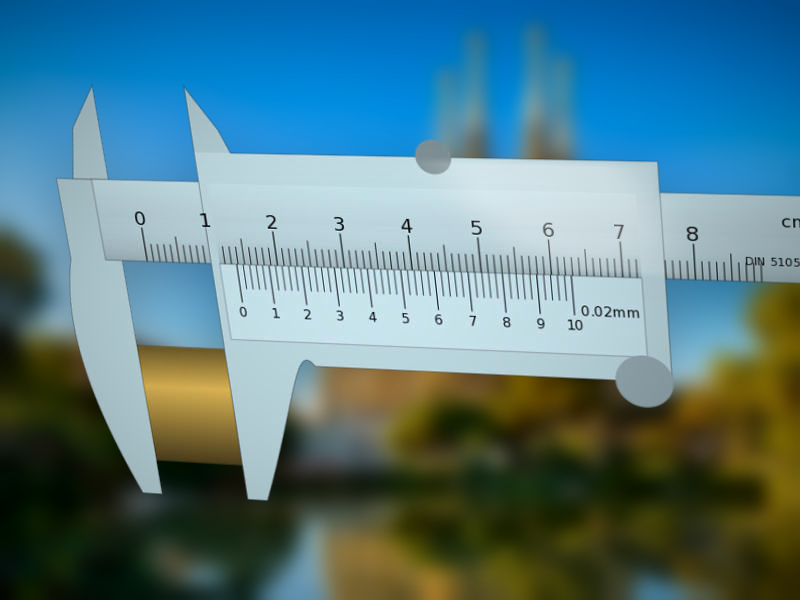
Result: 13.8 mm
